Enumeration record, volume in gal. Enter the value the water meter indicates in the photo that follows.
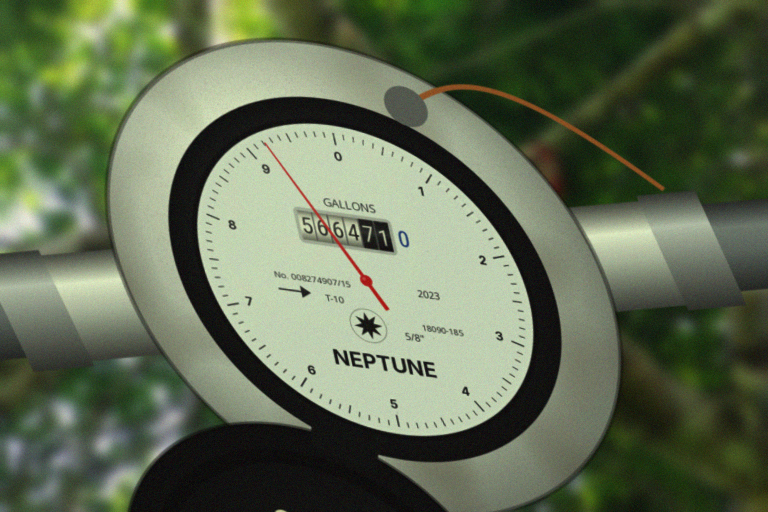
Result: 5664709.2 gal
